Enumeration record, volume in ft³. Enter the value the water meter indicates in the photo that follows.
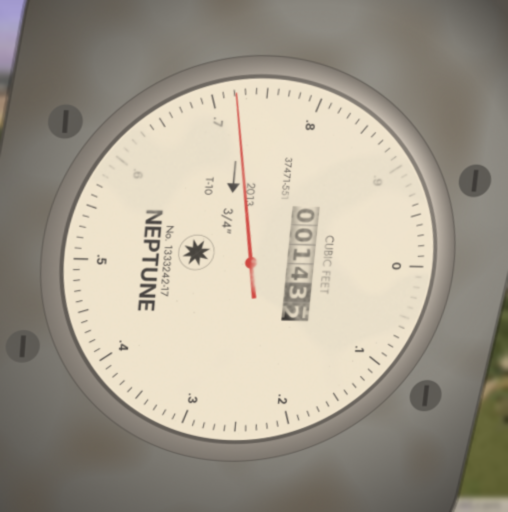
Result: 1431.72 ft³
